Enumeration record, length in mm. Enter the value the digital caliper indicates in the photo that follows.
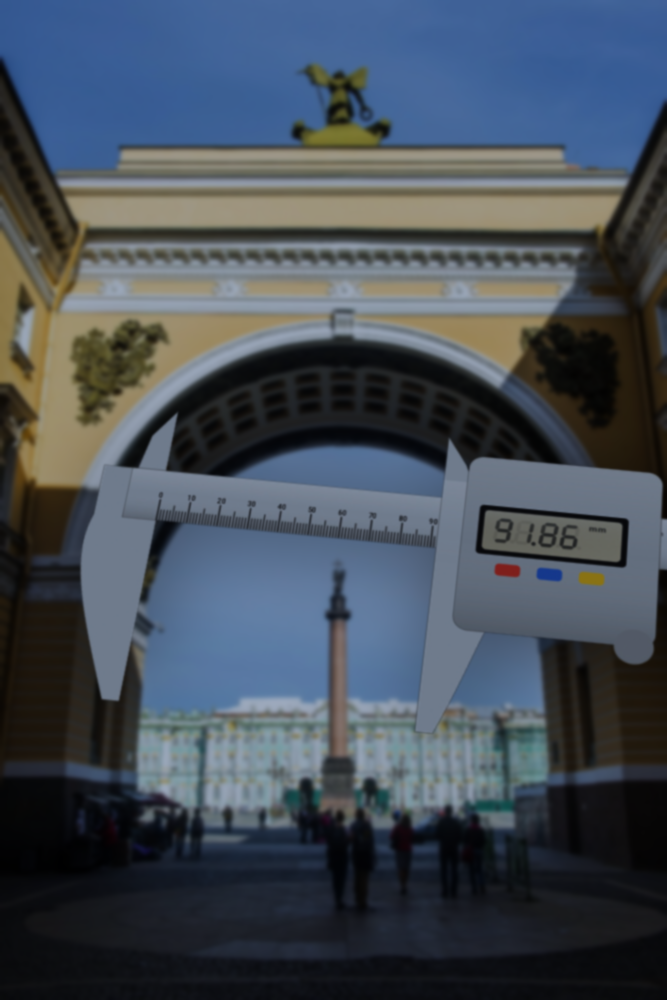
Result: 91.86 mm
